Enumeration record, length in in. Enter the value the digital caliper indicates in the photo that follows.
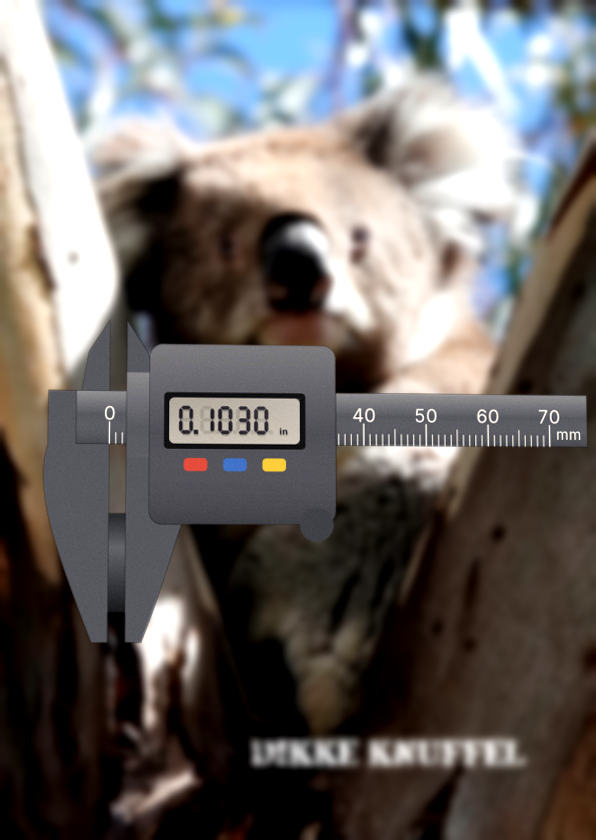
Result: 0.1030 in
